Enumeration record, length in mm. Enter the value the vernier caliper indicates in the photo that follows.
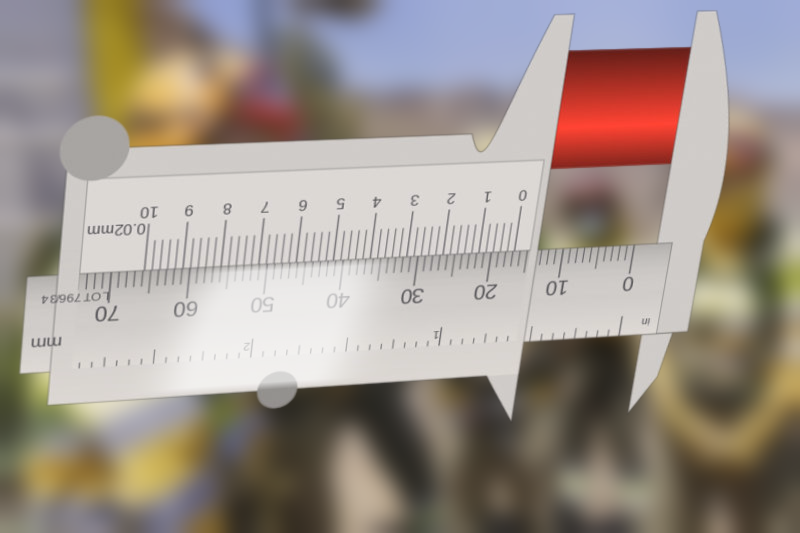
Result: 16.8 mm
